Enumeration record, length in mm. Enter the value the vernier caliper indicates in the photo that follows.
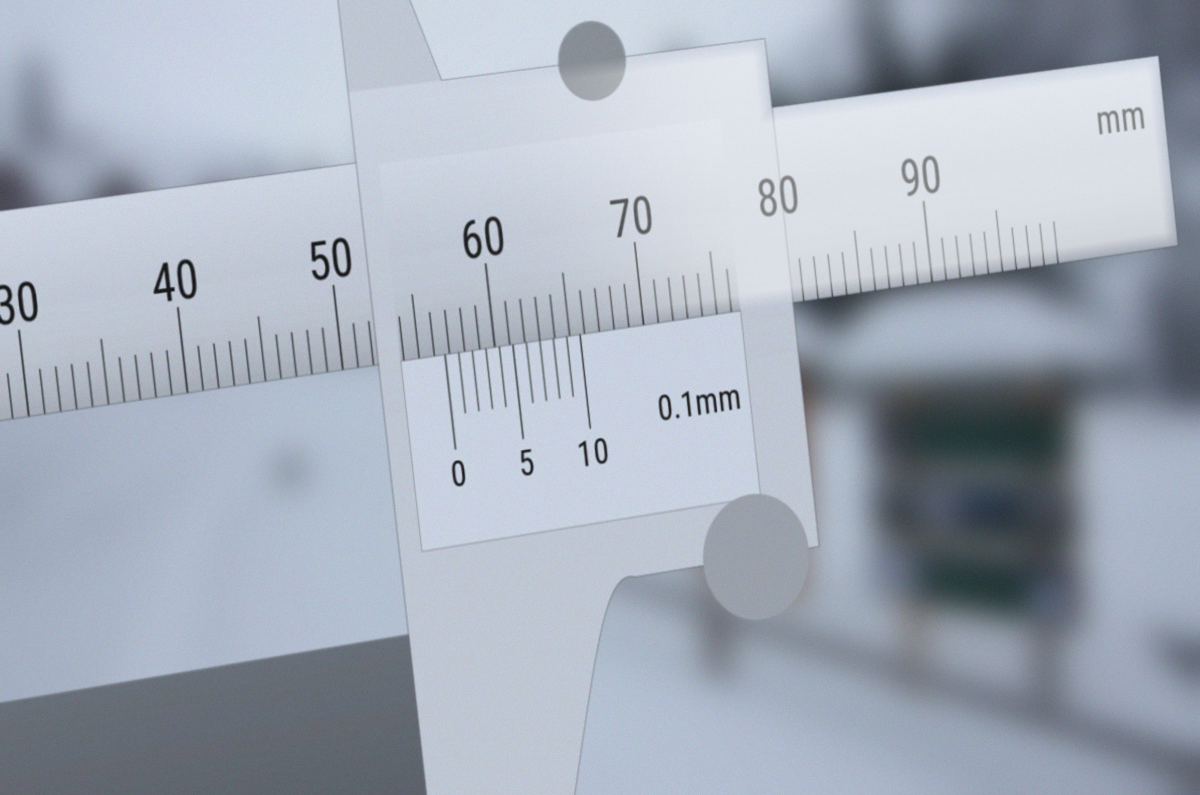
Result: 56.7 mm
